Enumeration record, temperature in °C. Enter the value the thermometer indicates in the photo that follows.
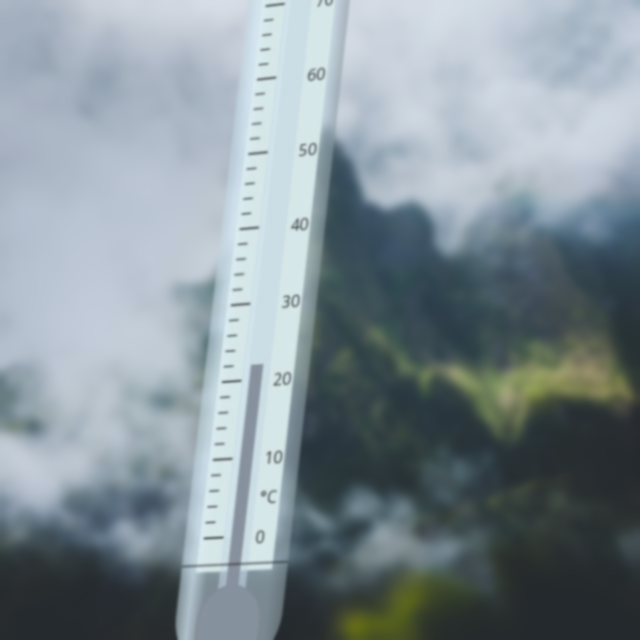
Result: 22 °C
